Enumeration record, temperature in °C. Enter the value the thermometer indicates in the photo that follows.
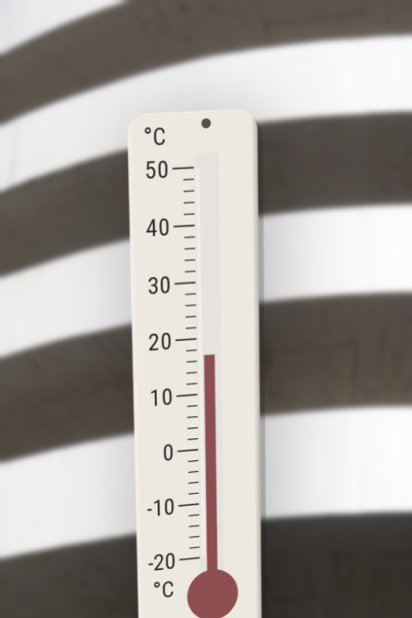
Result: 17 °C
